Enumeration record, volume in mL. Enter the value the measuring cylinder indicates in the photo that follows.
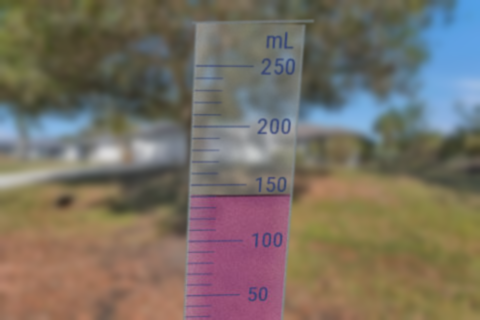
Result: 140 mL
